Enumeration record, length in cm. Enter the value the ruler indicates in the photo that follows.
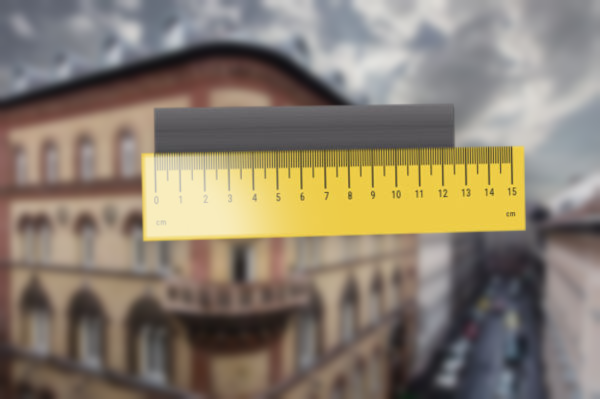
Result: 12.5 cm
